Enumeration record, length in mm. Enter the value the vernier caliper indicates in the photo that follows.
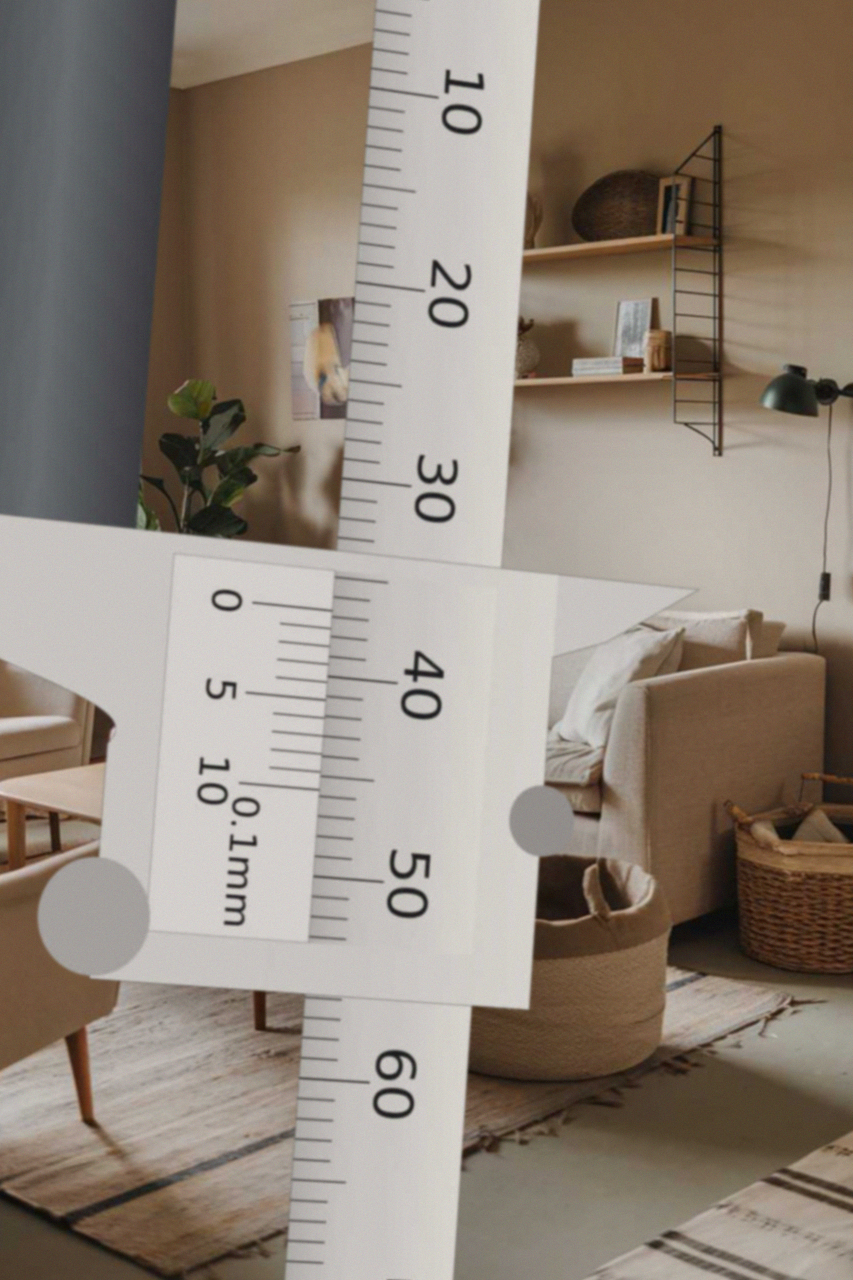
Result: 36.7 mm
